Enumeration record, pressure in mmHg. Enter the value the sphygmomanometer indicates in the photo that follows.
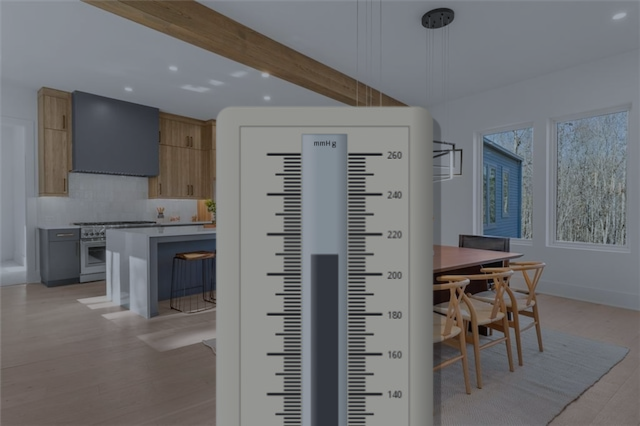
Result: 210 mmHg
